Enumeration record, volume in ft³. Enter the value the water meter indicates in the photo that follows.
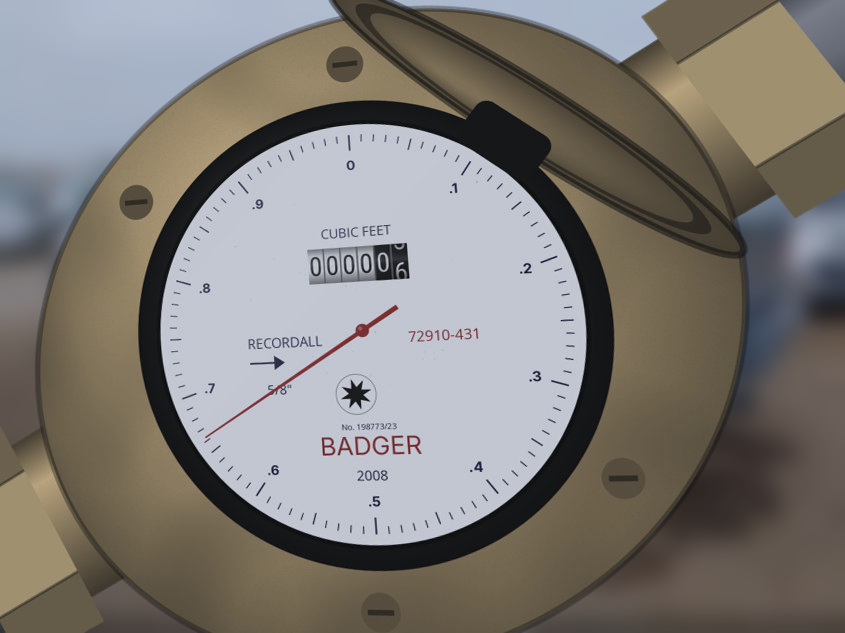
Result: 5.66 ft³
